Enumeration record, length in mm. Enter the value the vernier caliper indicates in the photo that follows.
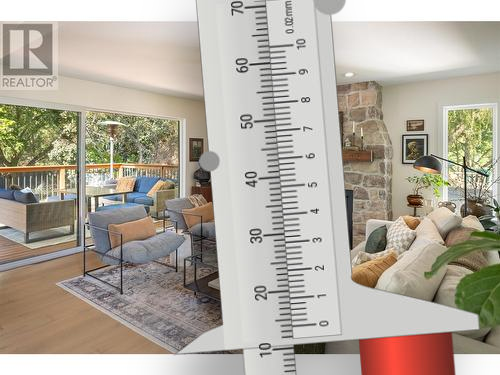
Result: 13.8 mm
